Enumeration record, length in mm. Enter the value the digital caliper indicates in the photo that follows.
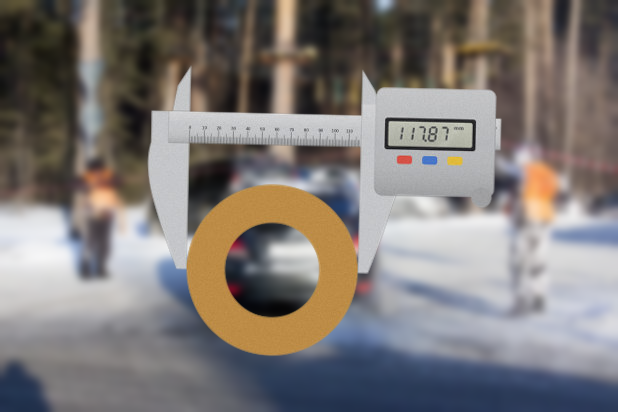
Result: 117.87 mm
